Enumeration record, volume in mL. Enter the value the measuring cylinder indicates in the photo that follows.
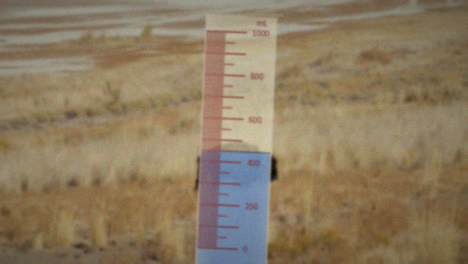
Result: 450 mL
